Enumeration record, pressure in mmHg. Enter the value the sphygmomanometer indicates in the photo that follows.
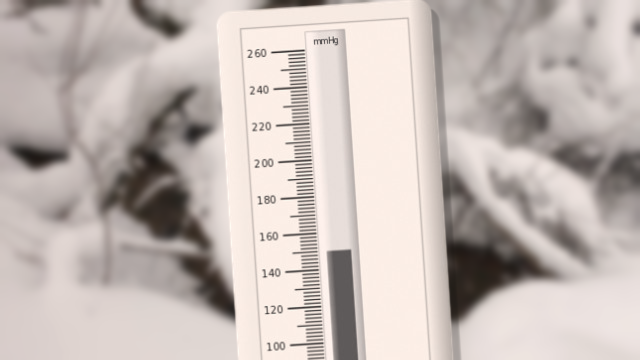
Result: 150 mmHg
